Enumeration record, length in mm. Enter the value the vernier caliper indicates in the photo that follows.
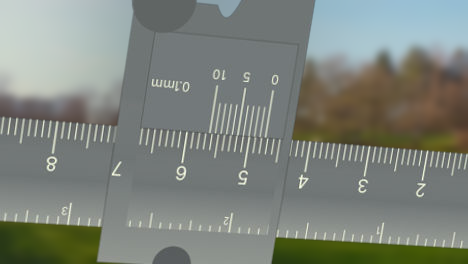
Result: 47.4 mm
